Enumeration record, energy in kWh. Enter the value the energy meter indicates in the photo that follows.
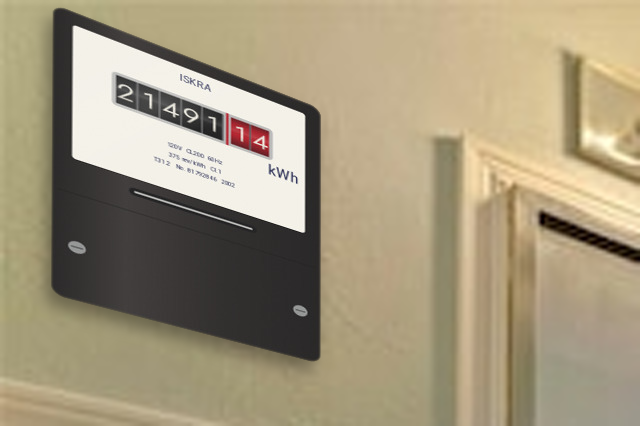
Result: 21491.14 kWh
